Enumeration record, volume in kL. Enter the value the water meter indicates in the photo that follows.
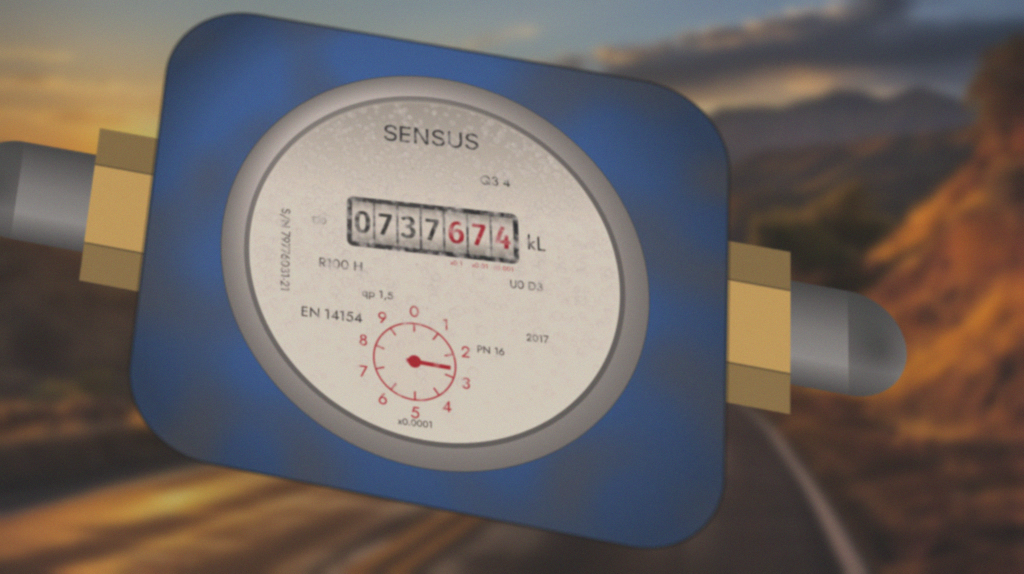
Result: 737.6742 kL
